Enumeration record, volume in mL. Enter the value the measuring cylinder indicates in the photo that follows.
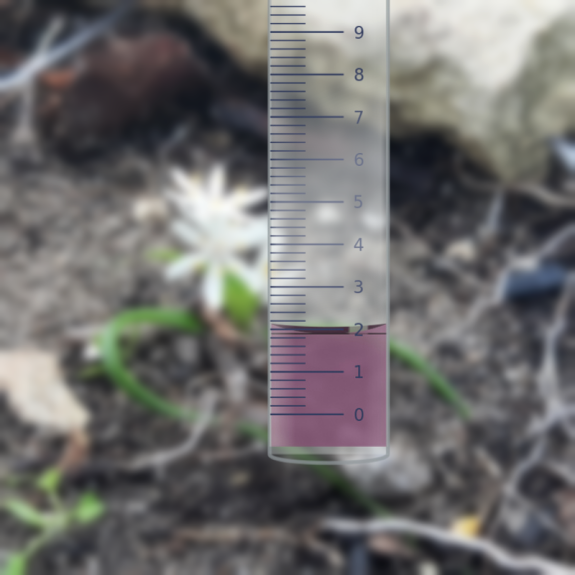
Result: 1.9 mL
